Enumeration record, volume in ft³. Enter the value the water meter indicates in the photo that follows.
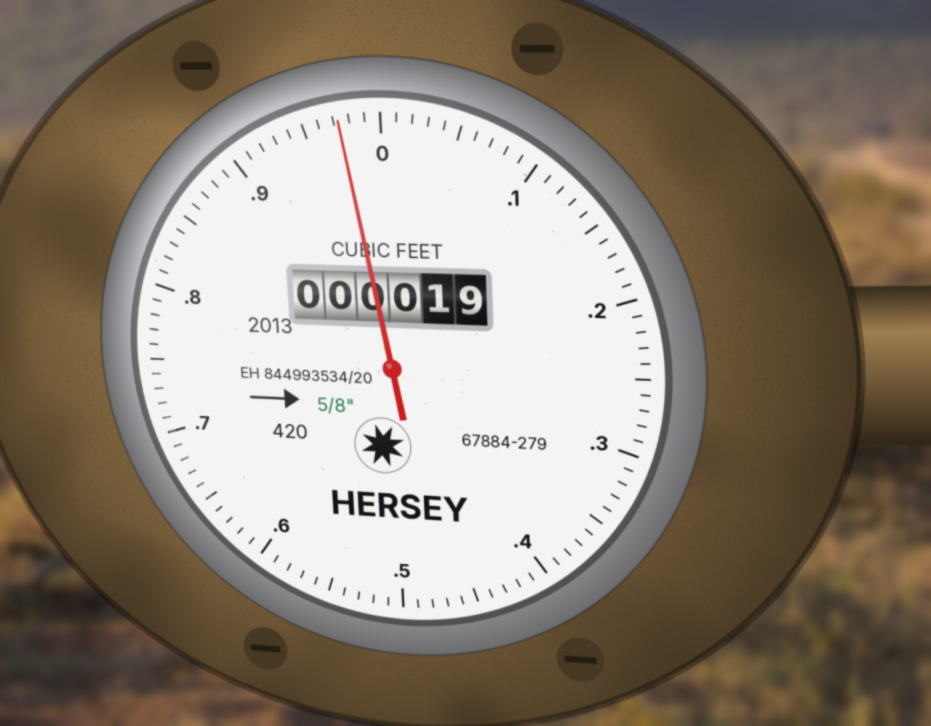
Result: 18.97 ft³
